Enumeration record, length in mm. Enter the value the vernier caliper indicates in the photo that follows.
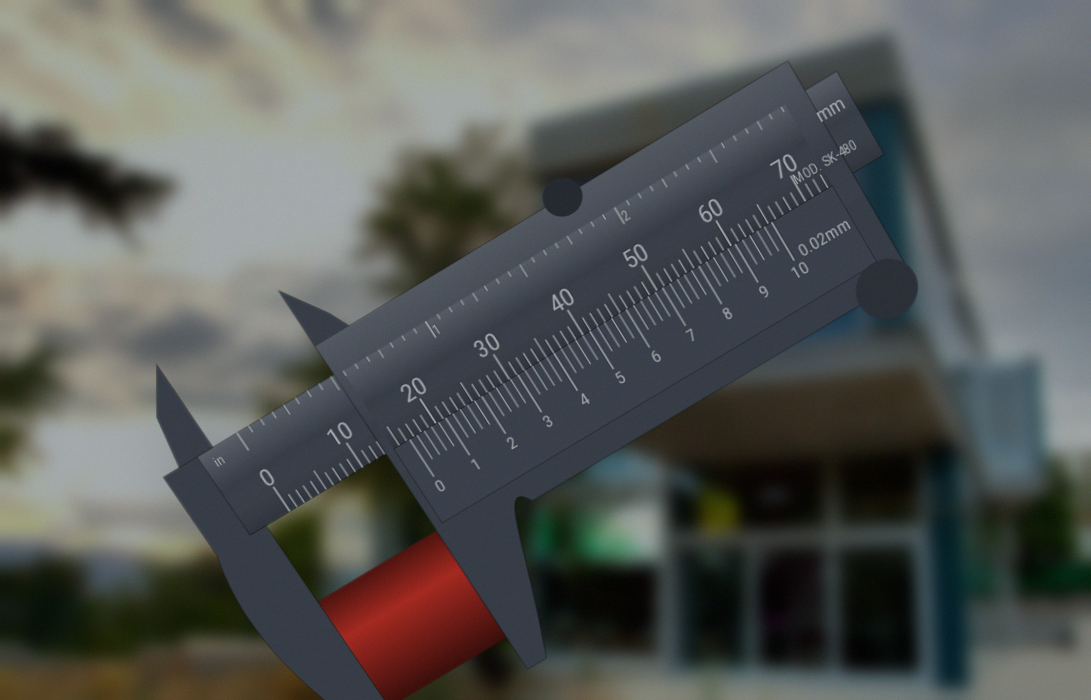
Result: 16.4 mm
